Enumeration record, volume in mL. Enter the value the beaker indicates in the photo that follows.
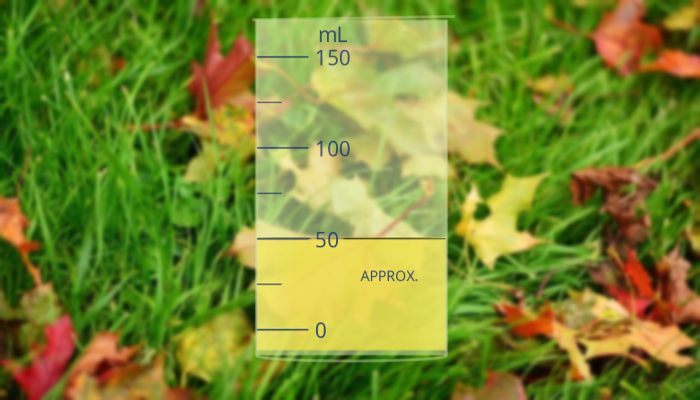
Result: 50 mL
